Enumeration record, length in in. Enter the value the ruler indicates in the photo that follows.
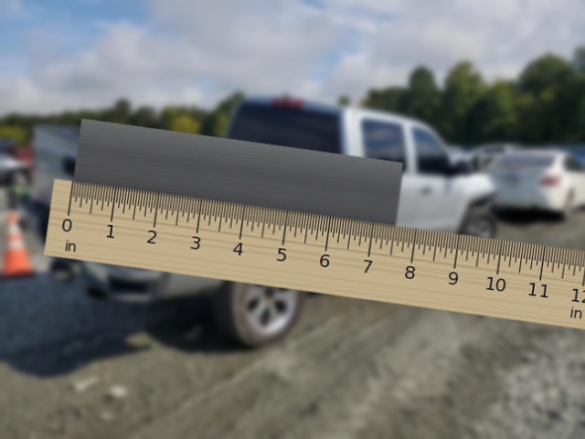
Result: 7.5 in
